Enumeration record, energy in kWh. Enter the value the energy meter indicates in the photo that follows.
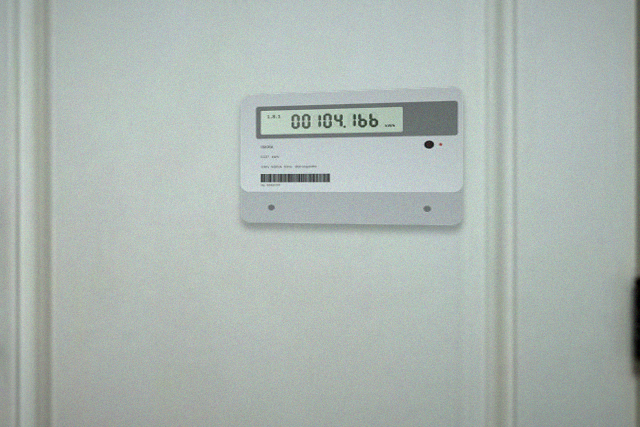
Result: 104.166 kWh
